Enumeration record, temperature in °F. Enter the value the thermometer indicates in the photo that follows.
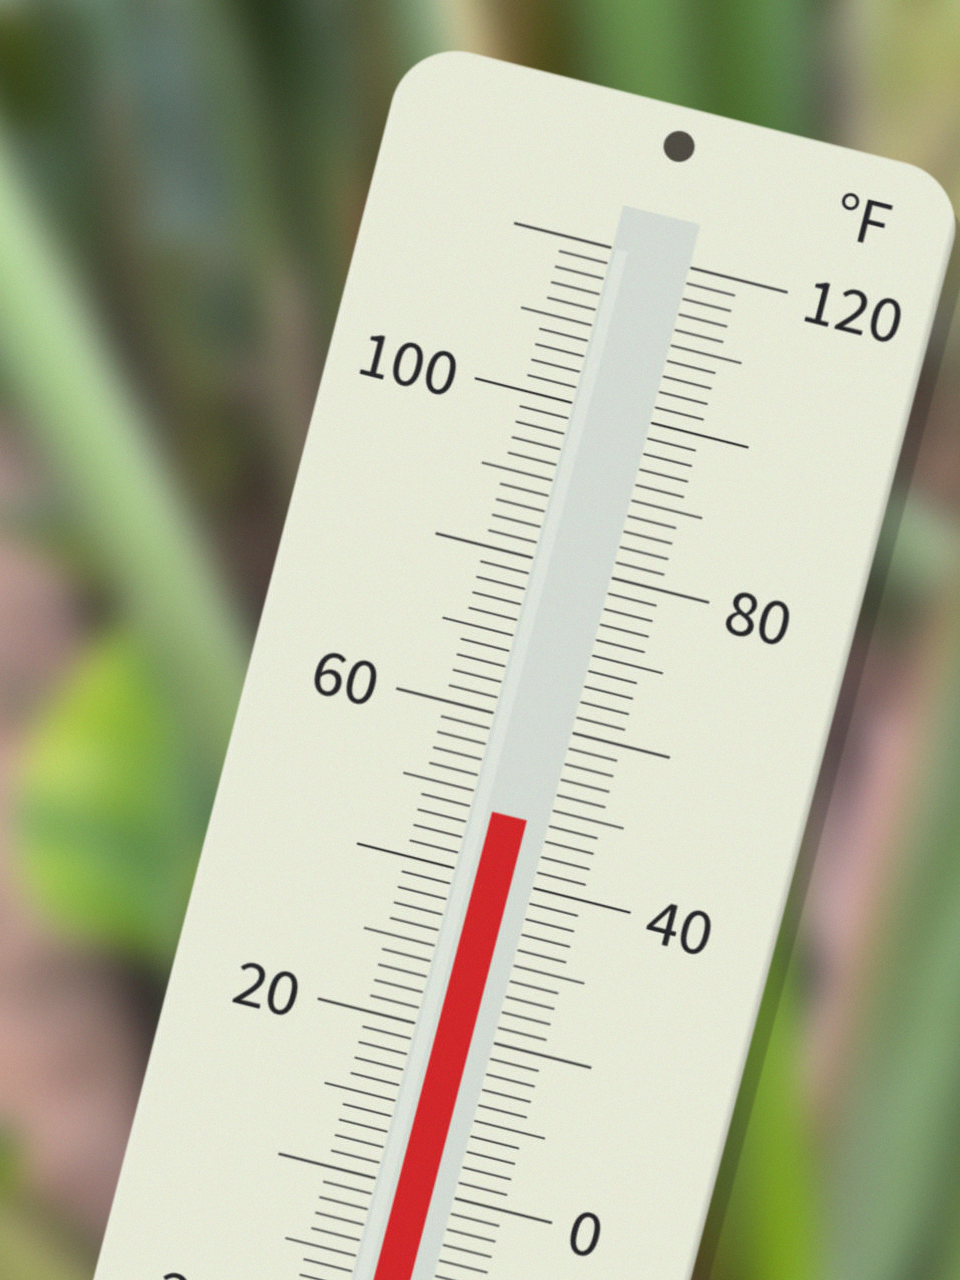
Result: 48 °F
